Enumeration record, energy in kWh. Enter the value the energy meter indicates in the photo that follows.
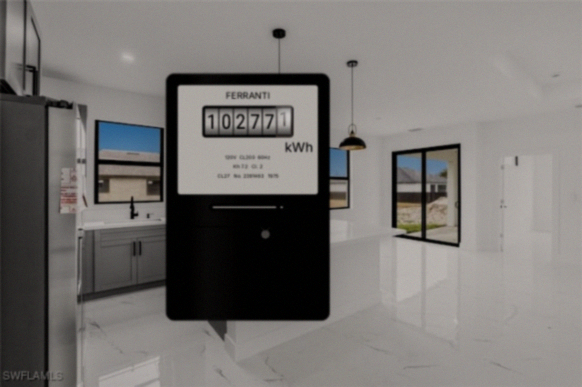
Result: 10277.1 kWh
